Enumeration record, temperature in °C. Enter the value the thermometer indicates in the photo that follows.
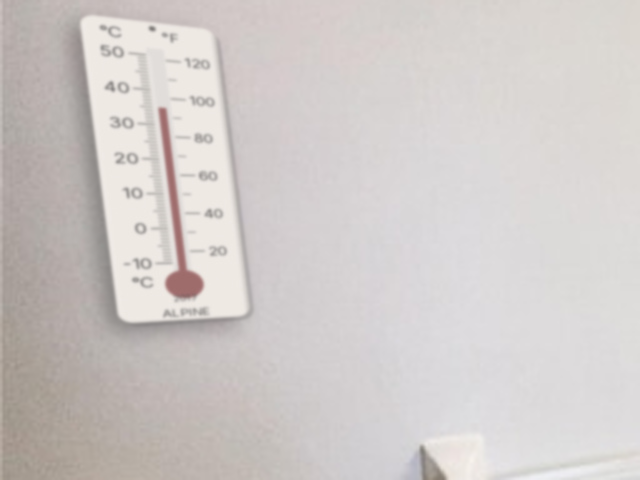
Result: 35 °C
